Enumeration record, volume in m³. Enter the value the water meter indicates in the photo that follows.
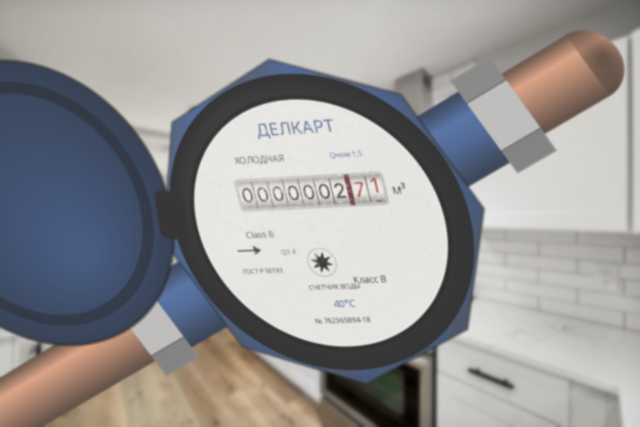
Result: 2.71 m³
